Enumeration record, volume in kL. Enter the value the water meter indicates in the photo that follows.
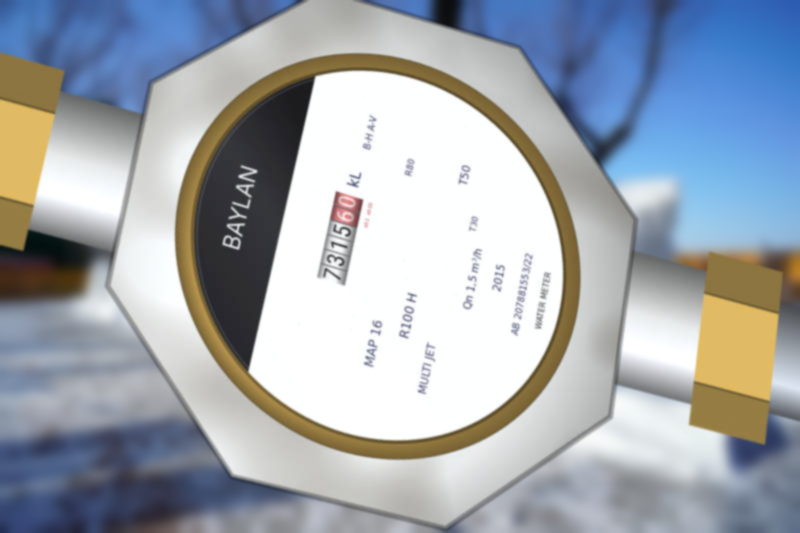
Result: 7315.60 kL
